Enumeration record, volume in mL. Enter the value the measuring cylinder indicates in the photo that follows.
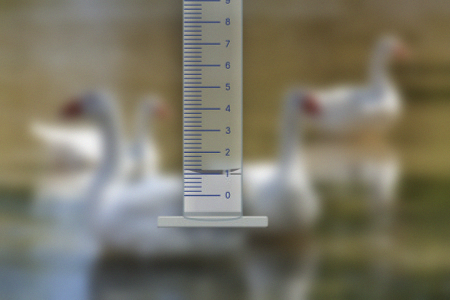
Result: 1 mL
